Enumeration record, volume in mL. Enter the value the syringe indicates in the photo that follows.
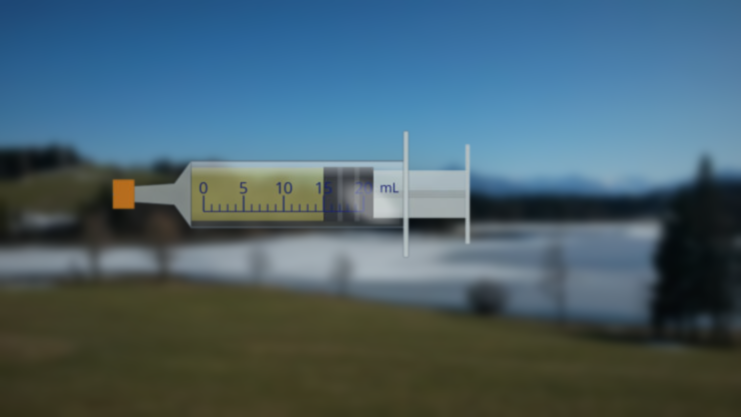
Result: 15 mL
